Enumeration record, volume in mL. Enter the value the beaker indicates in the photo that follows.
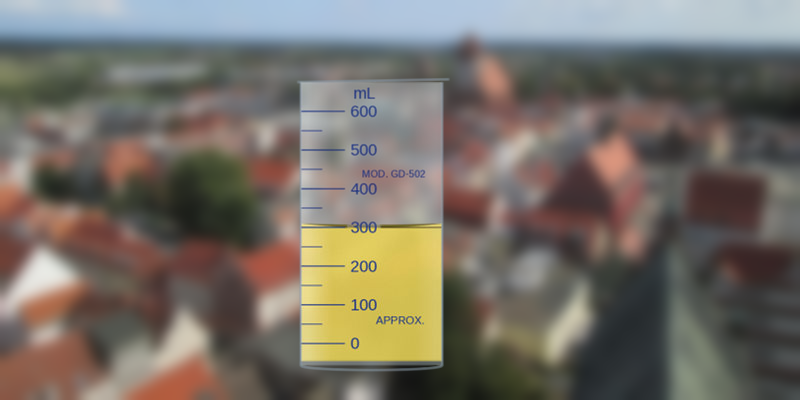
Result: 300 mL
